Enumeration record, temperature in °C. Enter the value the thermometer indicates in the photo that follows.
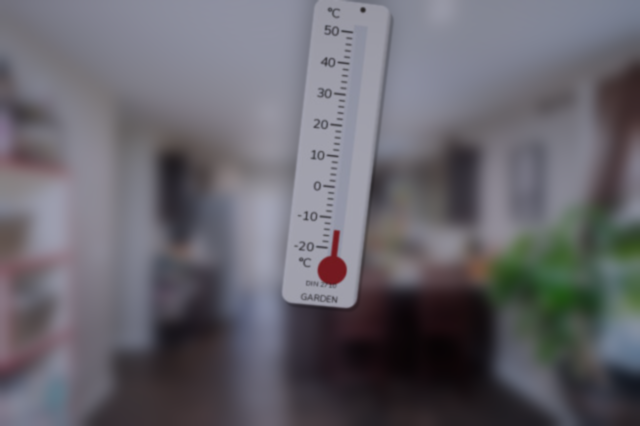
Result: -14 °C
